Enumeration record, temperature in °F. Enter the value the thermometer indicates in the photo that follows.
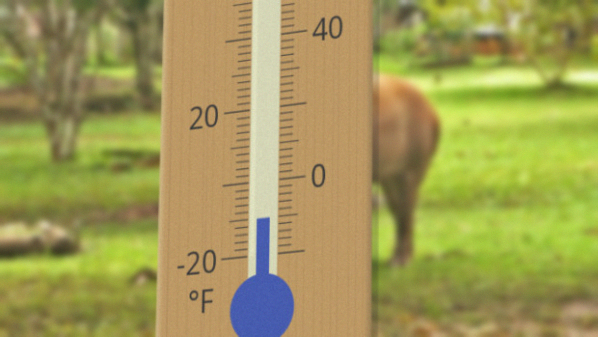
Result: -10 °F
